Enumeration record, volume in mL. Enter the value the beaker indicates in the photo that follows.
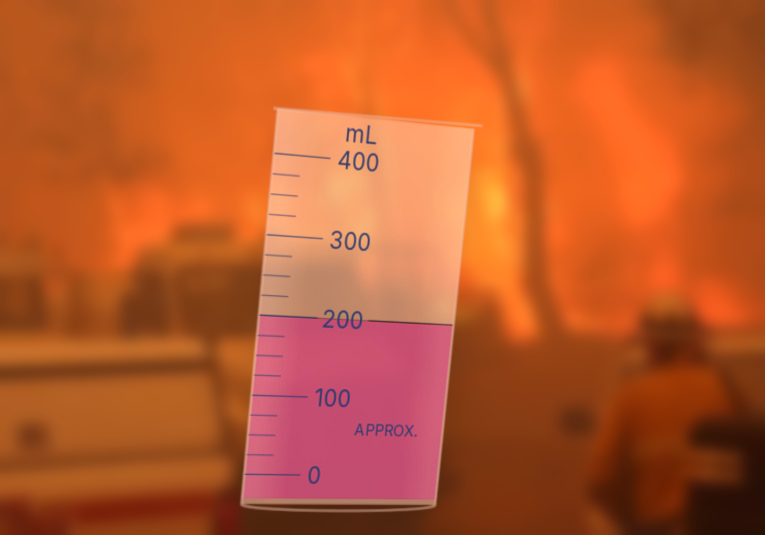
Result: 200 mL
